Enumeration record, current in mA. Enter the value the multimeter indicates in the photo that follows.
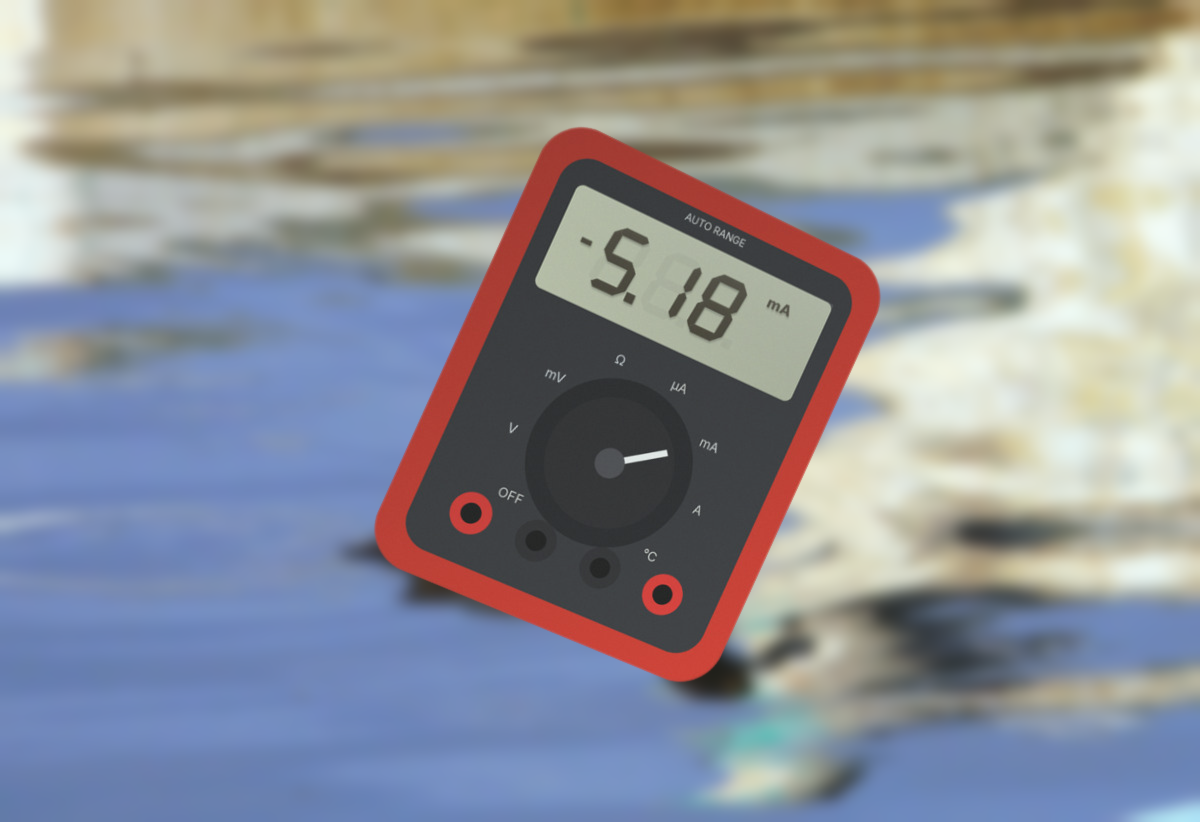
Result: -5.18 mA
